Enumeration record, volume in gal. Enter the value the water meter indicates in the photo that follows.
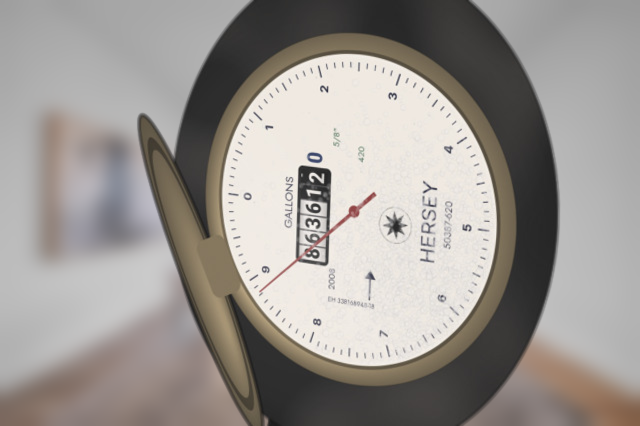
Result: 8636118.8 gal
